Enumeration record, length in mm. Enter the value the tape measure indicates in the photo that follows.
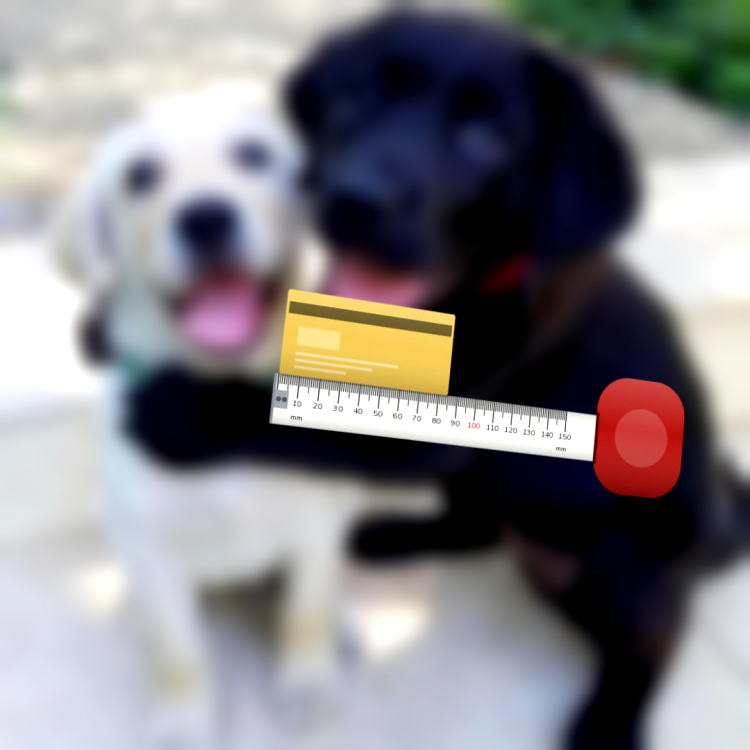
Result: 85 mm
